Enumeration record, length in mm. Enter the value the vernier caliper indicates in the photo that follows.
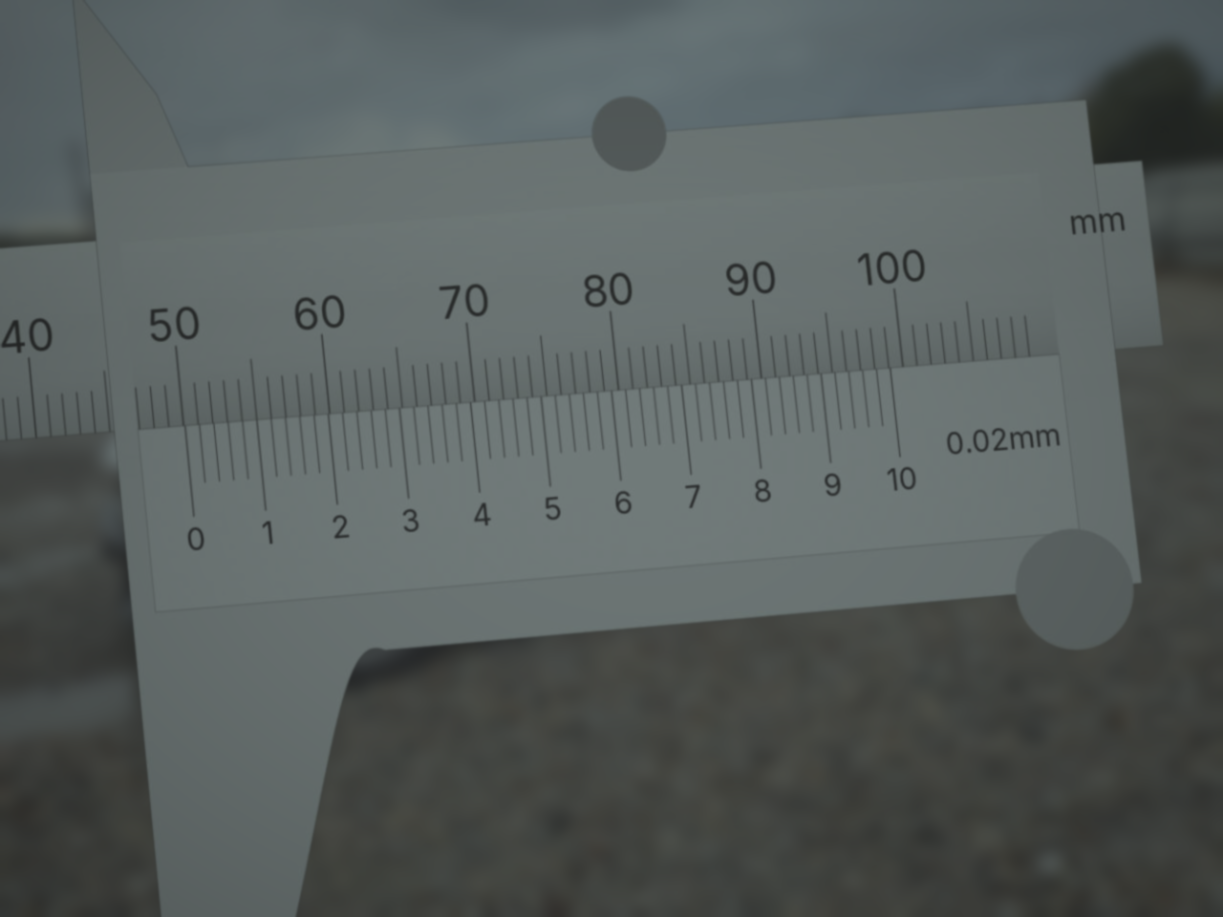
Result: 50.1 mm
